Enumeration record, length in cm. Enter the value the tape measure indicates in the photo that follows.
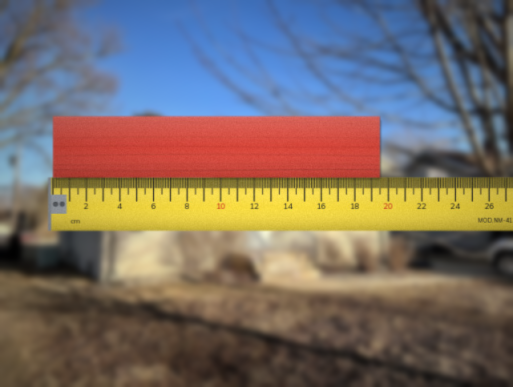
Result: 19.5 cm
